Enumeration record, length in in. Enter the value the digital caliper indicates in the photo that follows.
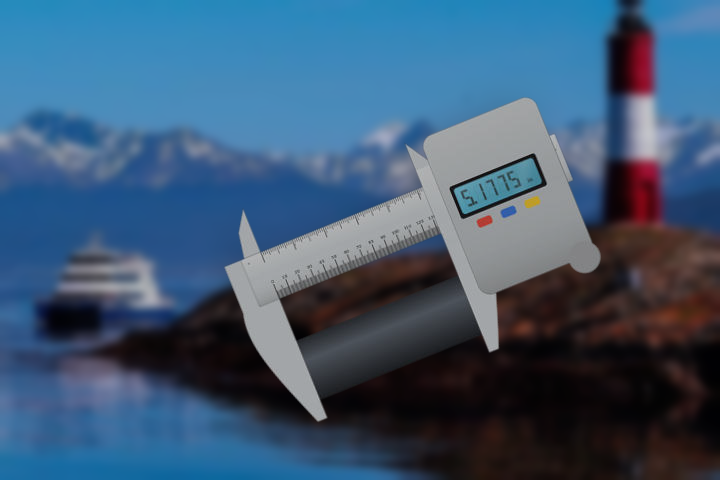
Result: 5.1775 in
